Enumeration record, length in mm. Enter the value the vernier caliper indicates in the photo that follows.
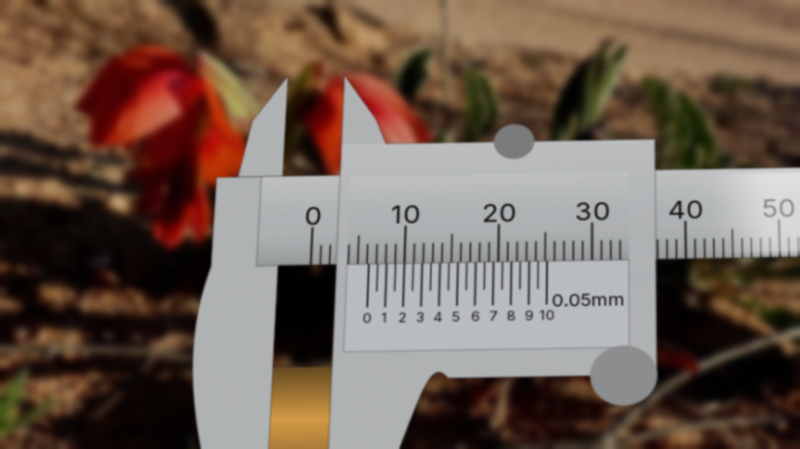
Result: 6.2 mm
